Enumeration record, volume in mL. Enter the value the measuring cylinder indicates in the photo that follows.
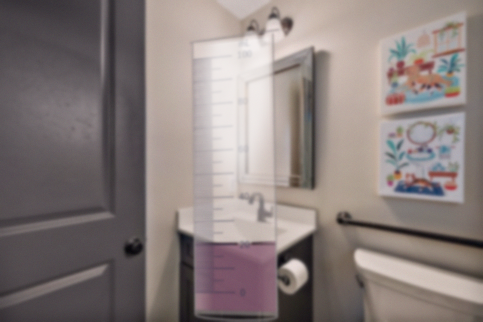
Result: 20 mL
